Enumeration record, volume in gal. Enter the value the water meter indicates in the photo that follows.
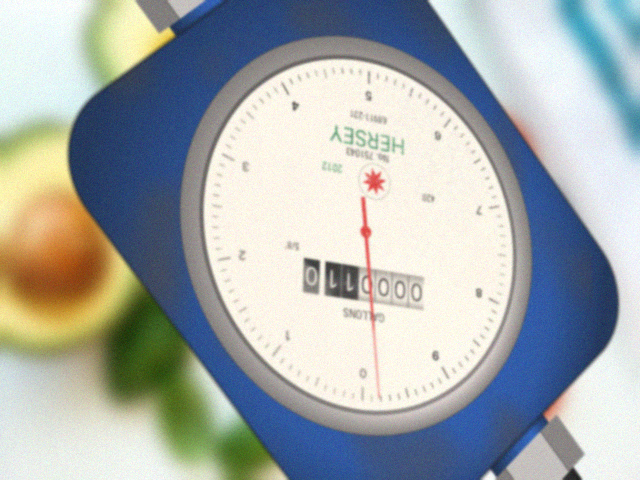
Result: 109.8 gal
